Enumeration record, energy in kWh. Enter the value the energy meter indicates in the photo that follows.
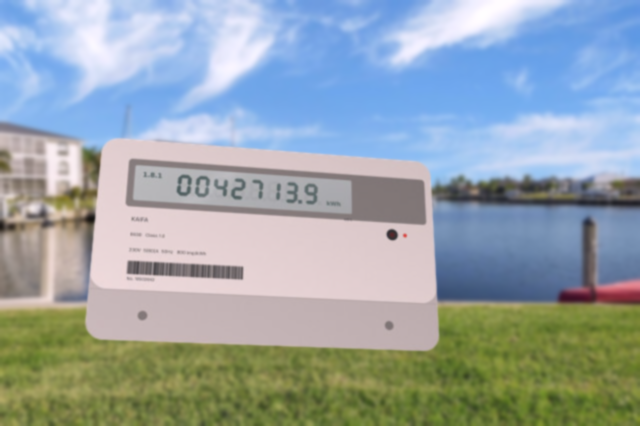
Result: 42713.9 kWh
